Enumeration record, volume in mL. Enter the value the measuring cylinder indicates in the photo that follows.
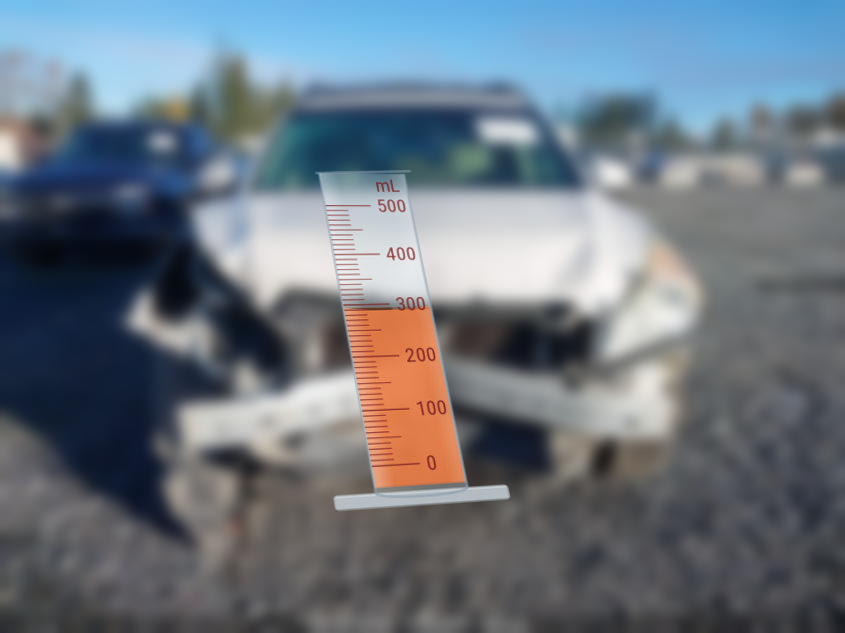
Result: 290 mL
